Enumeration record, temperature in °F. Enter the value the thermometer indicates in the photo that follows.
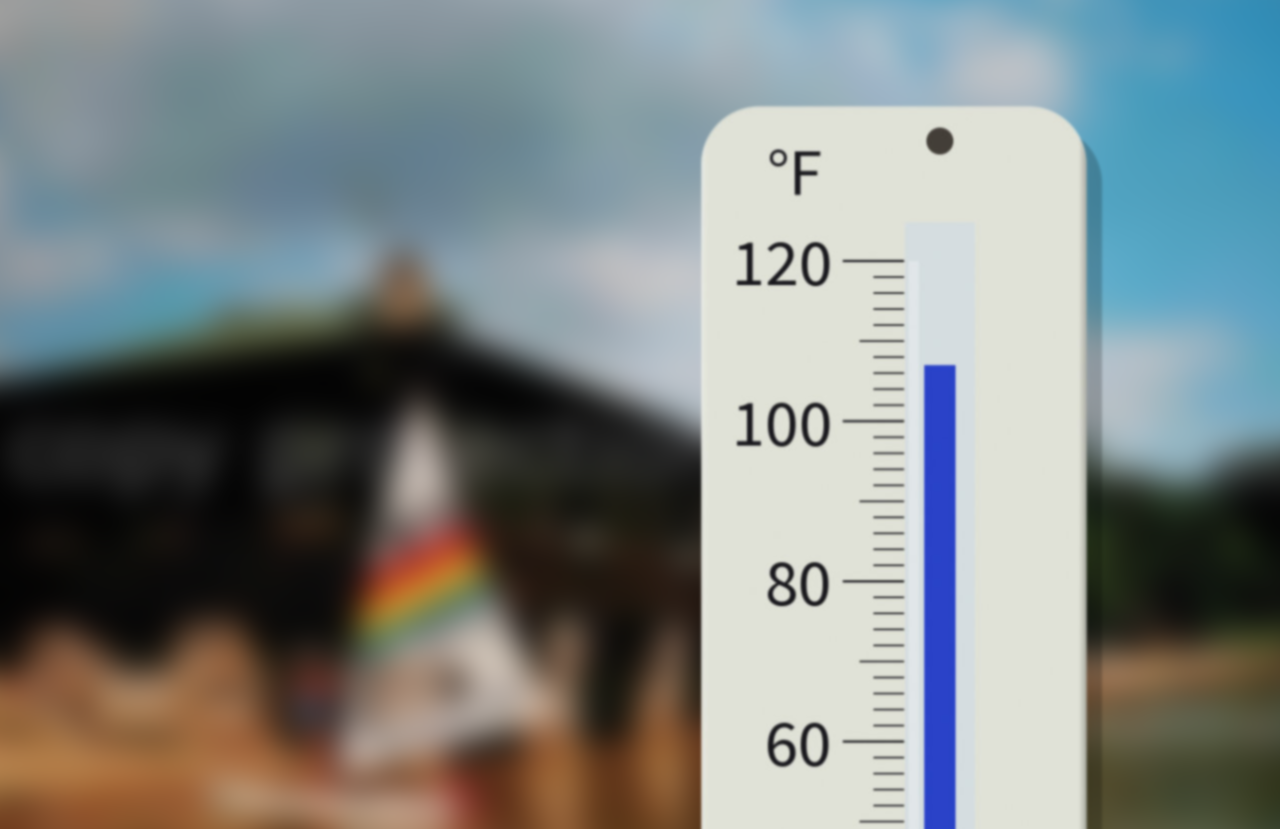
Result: 107 °F
